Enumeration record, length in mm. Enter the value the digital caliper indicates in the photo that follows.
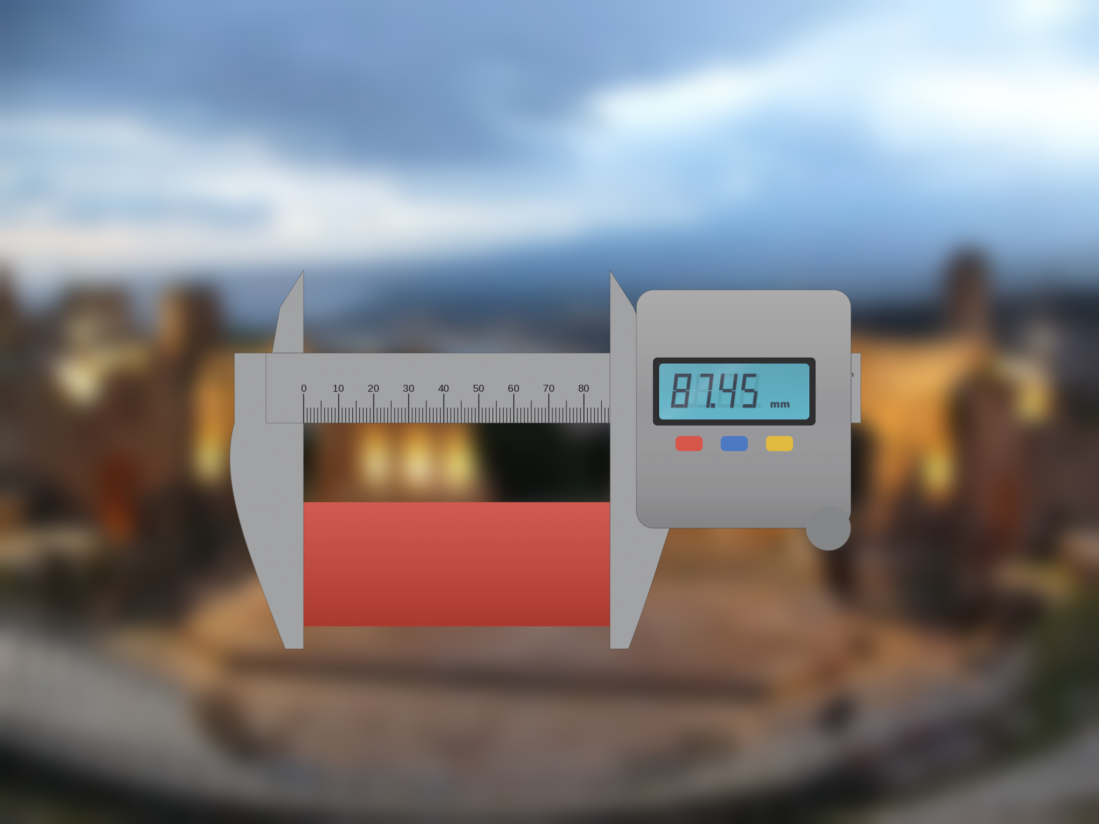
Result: 87.45 mm
